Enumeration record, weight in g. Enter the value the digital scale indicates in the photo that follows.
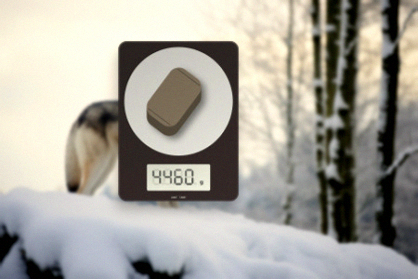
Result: 4460 g
